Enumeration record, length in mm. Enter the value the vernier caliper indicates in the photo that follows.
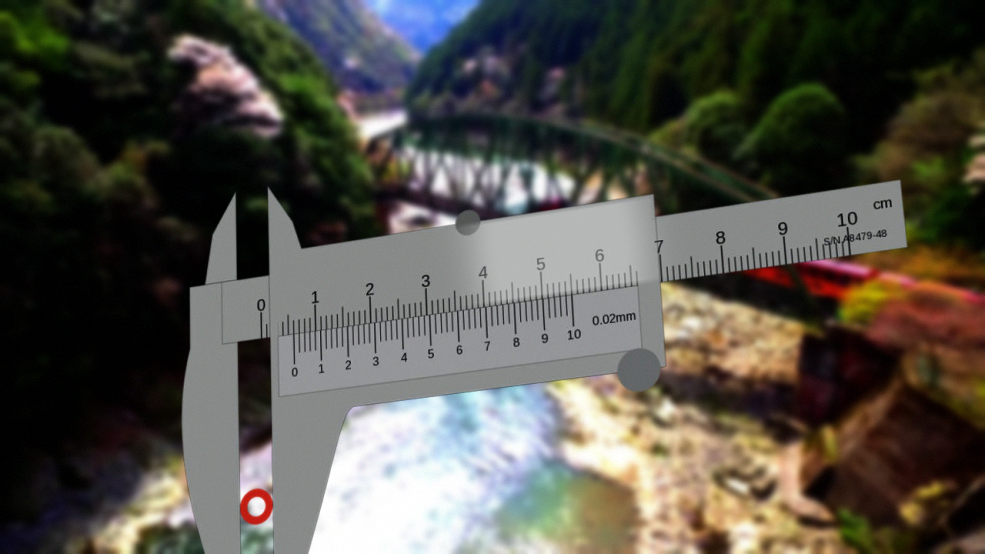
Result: 6.0 mm
